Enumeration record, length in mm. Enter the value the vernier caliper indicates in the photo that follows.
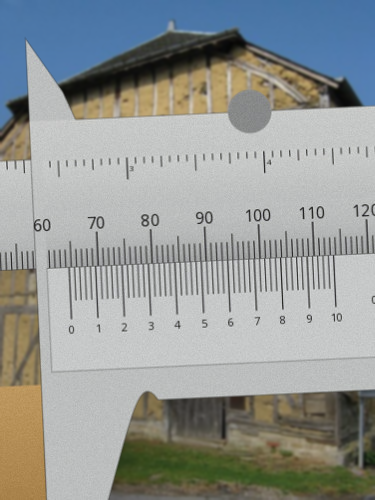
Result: 64.6 mm
